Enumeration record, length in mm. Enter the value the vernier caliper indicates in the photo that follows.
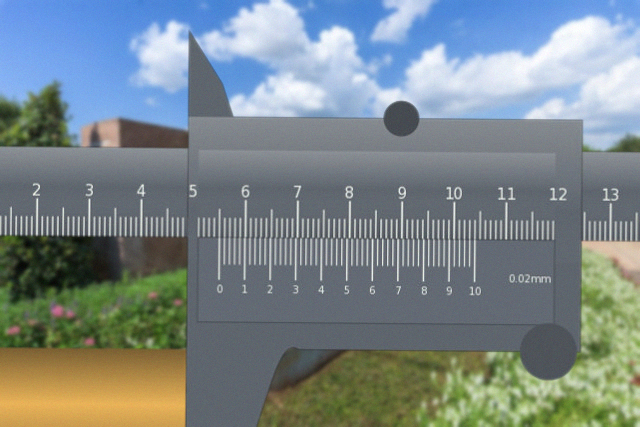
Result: 55.0 mm
